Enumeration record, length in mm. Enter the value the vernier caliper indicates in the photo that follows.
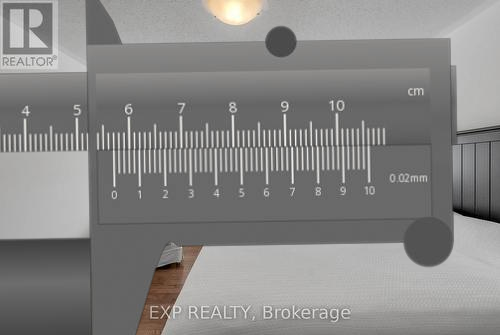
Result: 57.0 mm
